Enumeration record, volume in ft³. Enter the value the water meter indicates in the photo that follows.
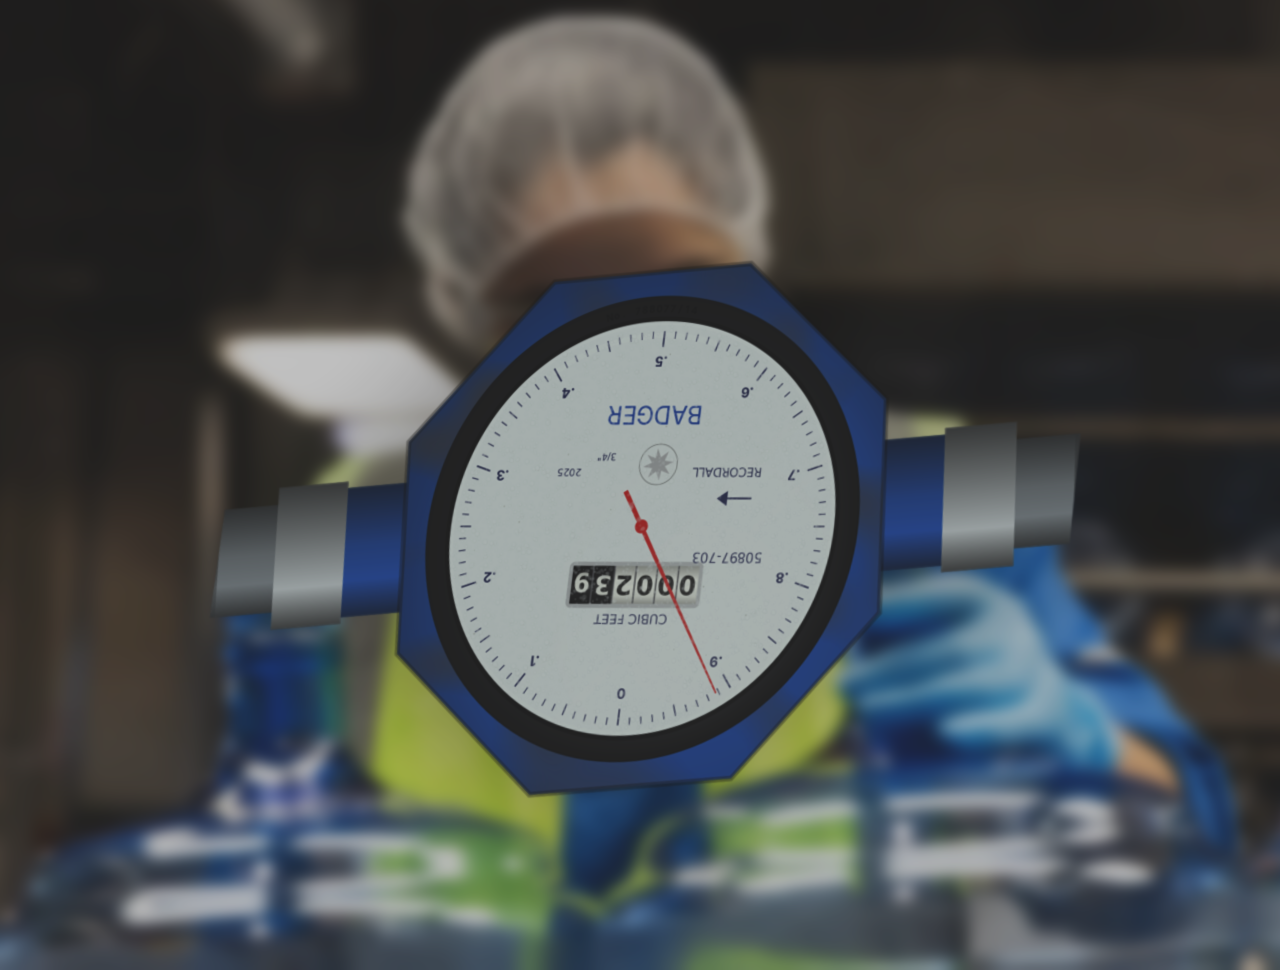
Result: 238.91 ft³
